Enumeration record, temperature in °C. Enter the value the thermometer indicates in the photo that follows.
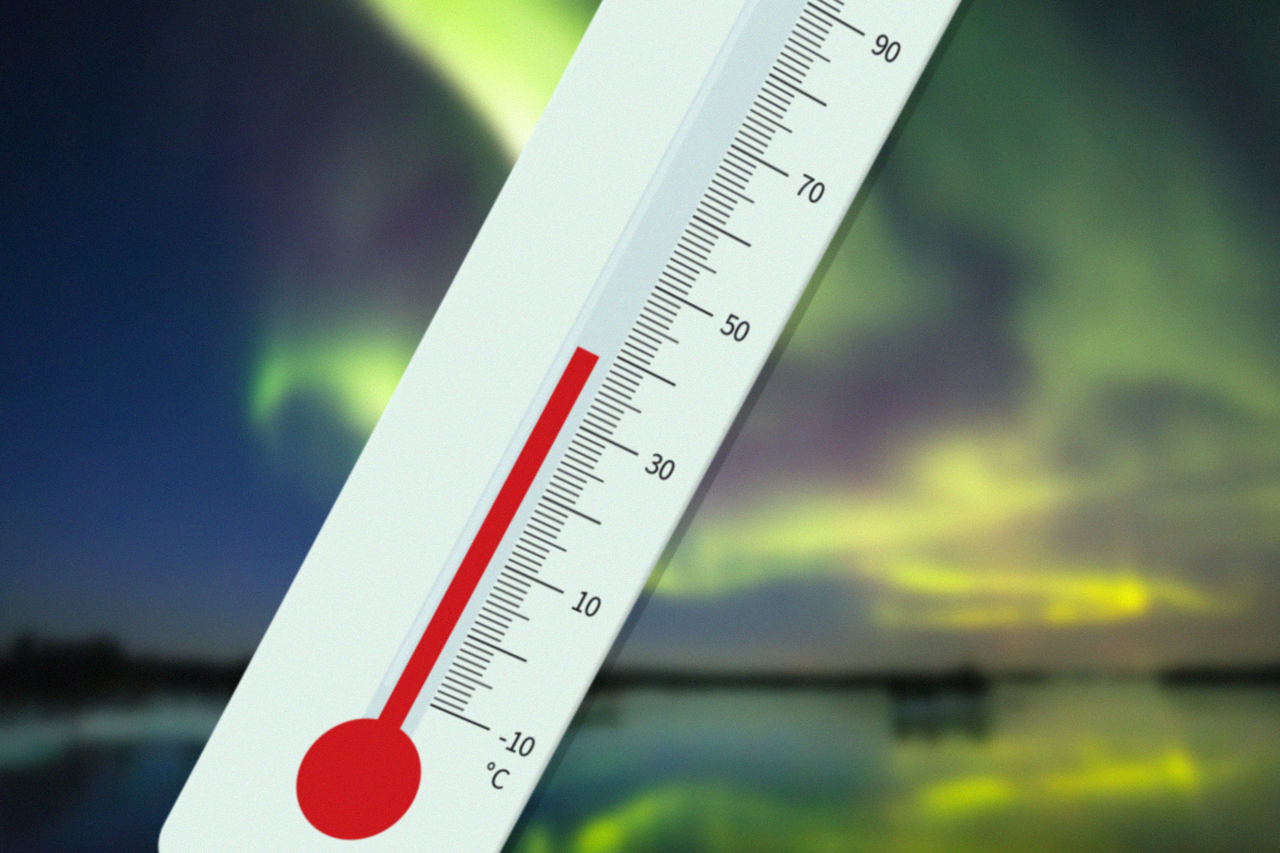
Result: 39 °C
